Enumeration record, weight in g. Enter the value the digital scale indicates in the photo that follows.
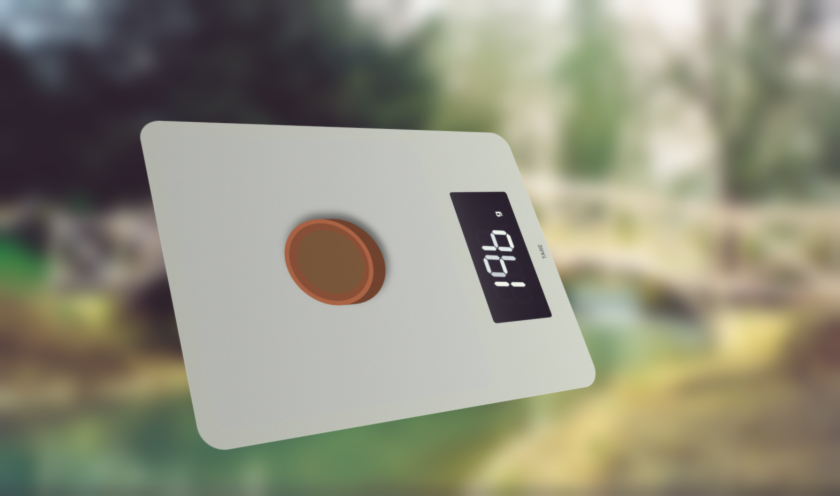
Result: 196 g
